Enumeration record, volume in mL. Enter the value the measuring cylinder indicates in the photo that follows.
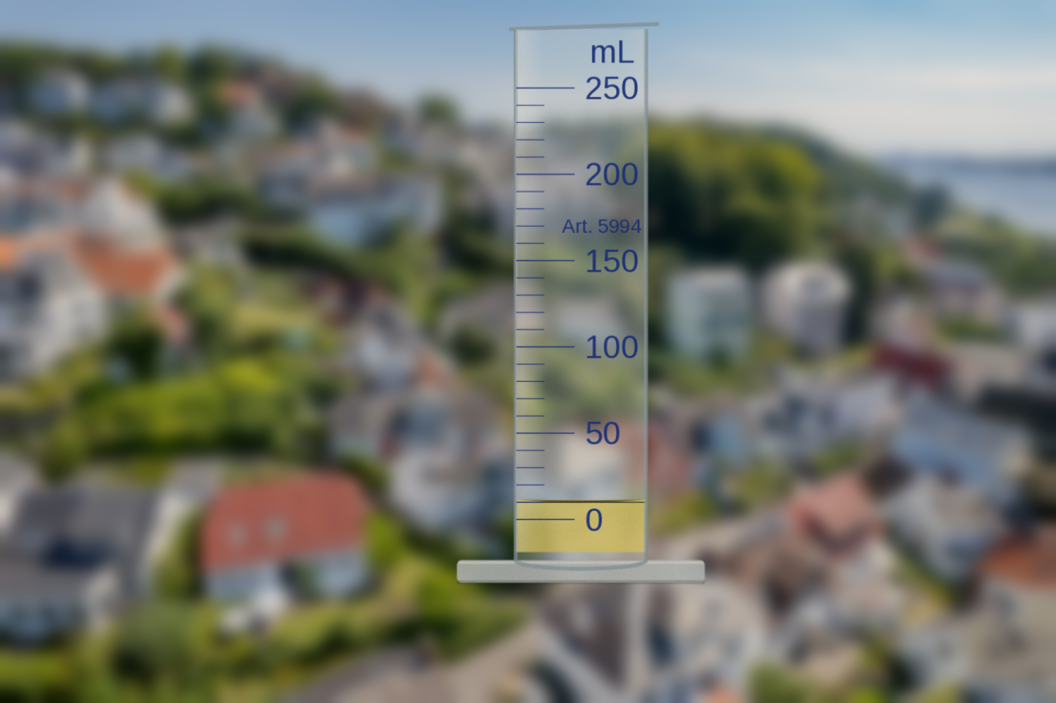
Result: 10 mL
